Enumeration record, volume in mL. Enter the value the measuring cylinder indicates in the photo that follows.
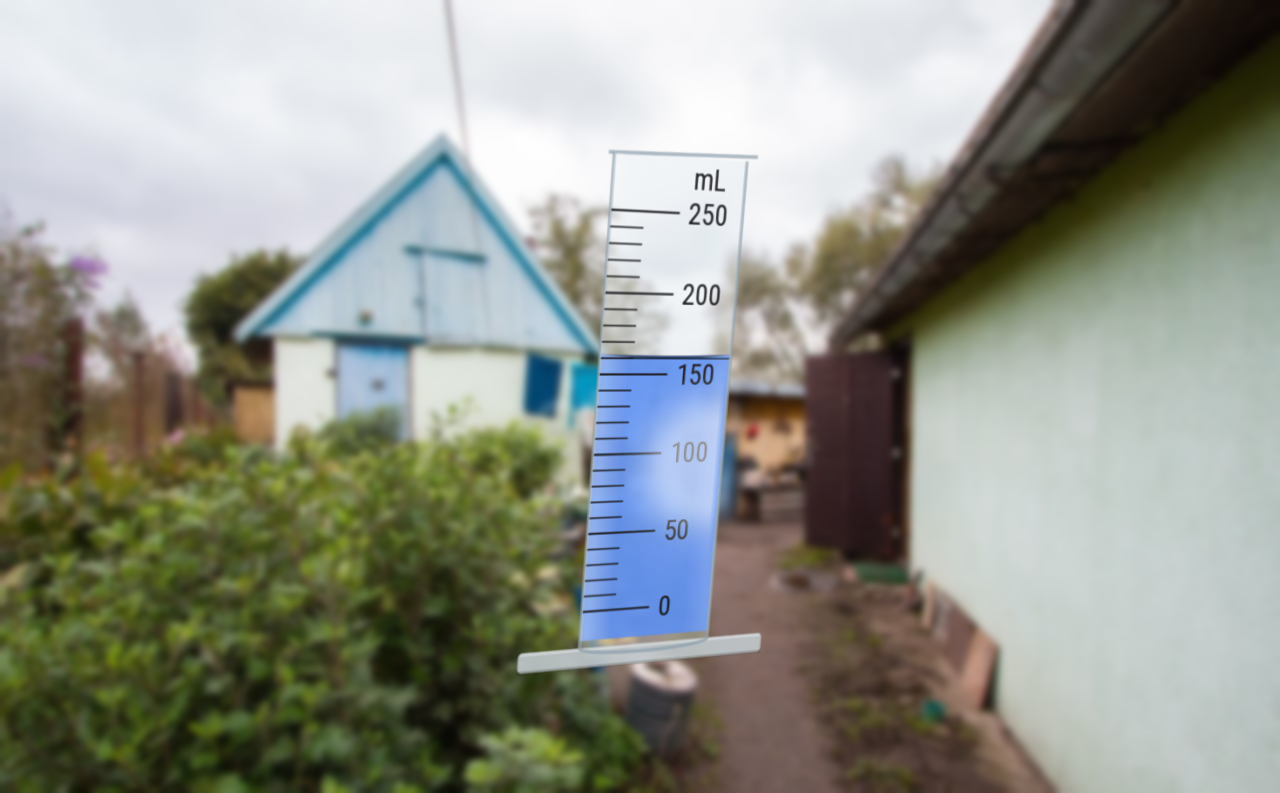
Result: 160 mL
